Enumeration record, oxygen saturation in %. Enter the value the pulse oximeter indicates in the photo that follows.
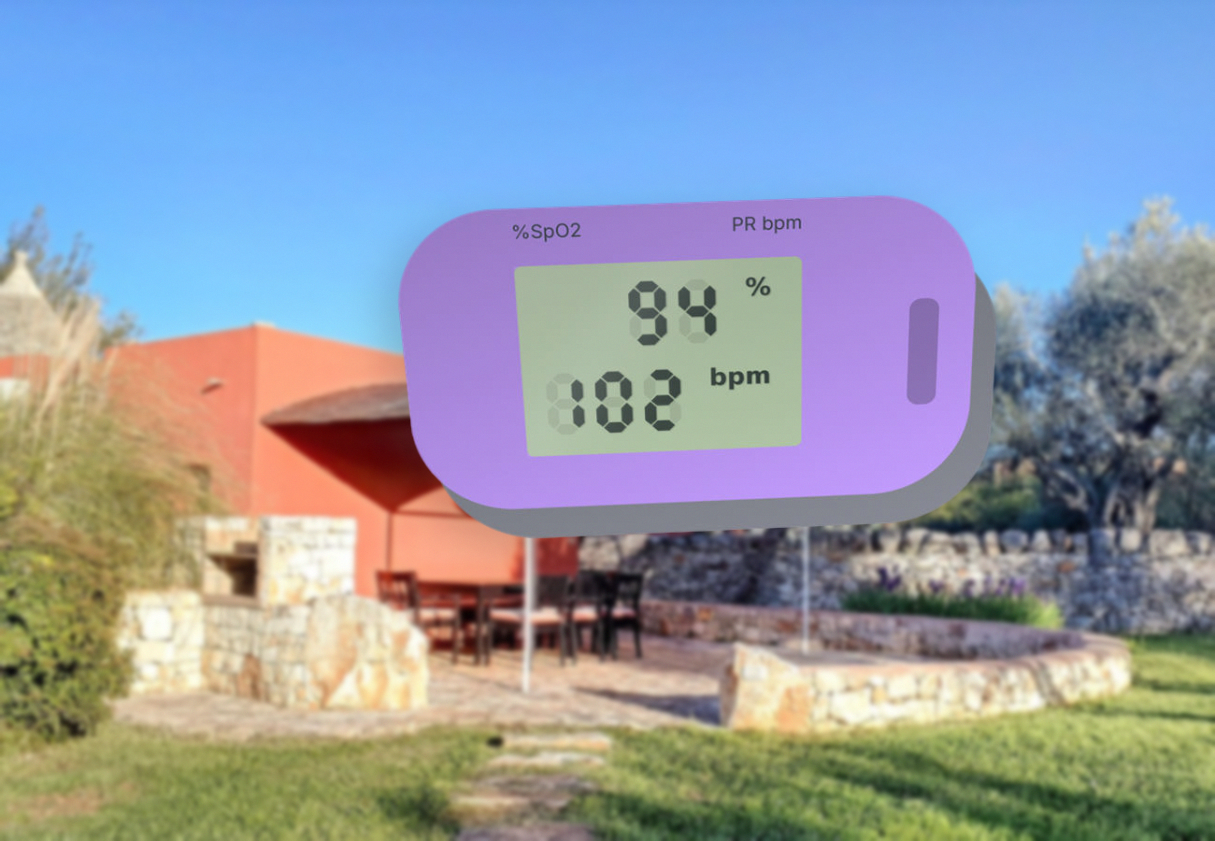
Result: 94 %
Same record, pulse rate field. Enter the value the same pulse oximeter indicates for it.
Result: 102 bpm
